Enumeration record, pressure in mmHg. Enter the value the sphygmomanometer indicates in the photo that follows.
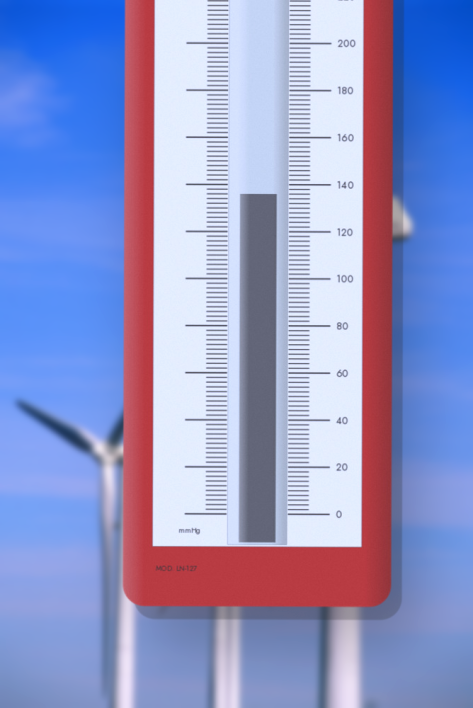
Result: 136 mmHg
